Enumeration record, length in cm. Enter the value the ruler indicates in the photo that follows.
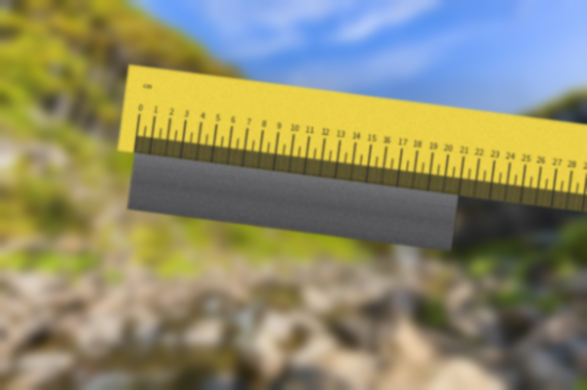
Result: 21 cm
